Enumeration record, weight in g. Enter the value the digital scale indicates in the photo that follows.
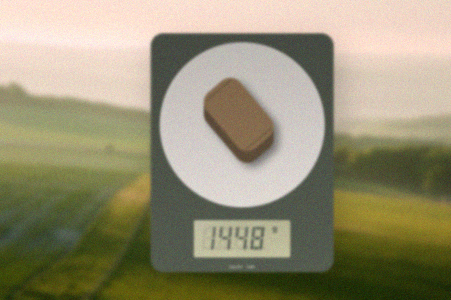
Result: 1448 g
